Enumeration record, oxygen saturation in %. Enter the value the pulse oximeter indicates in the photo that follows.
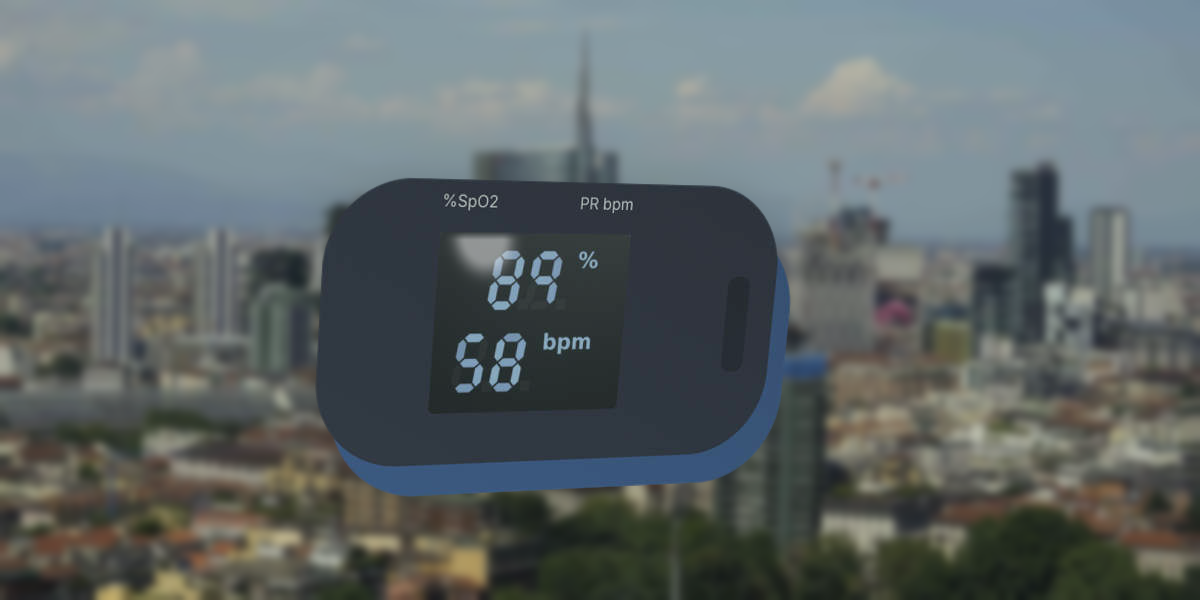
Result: 89 %
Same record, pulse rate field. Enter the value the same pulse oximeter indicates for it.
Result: 58 bpm
